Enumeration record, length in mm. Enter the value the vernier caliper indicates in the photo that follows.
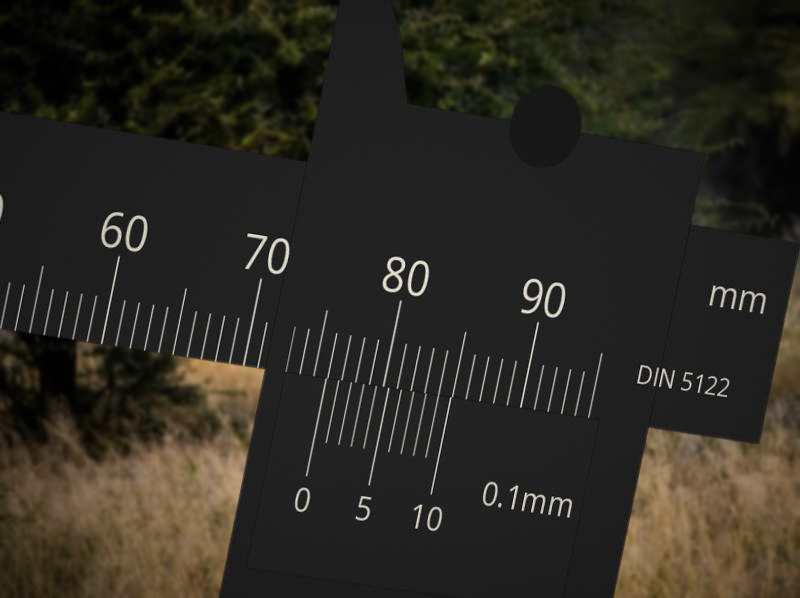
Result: 75.9 mm
